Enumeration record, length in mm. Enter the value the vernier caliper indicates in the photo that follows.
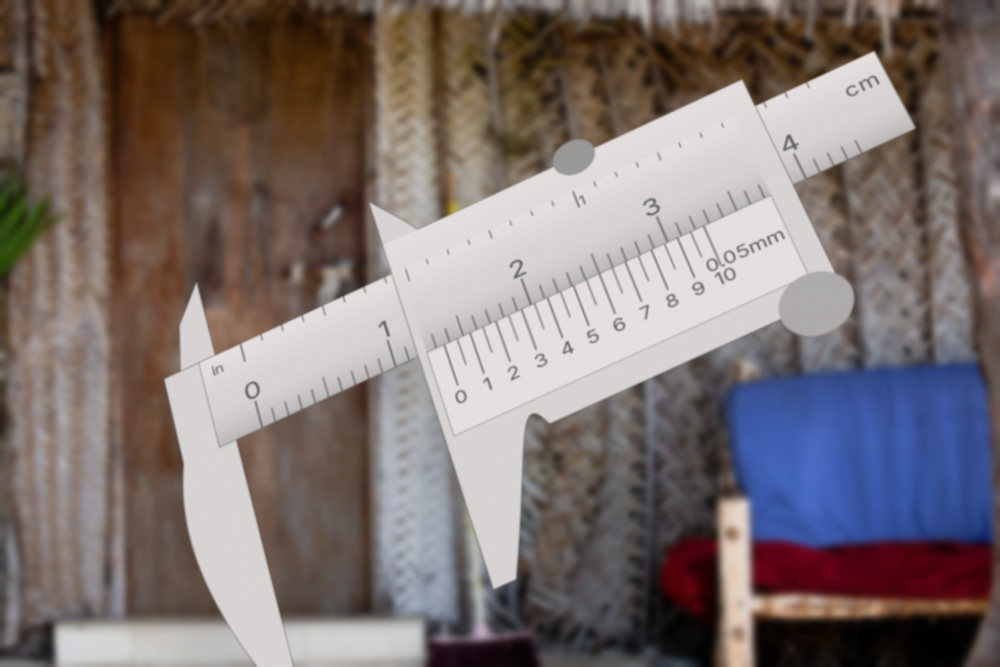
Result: 13.6 mm
